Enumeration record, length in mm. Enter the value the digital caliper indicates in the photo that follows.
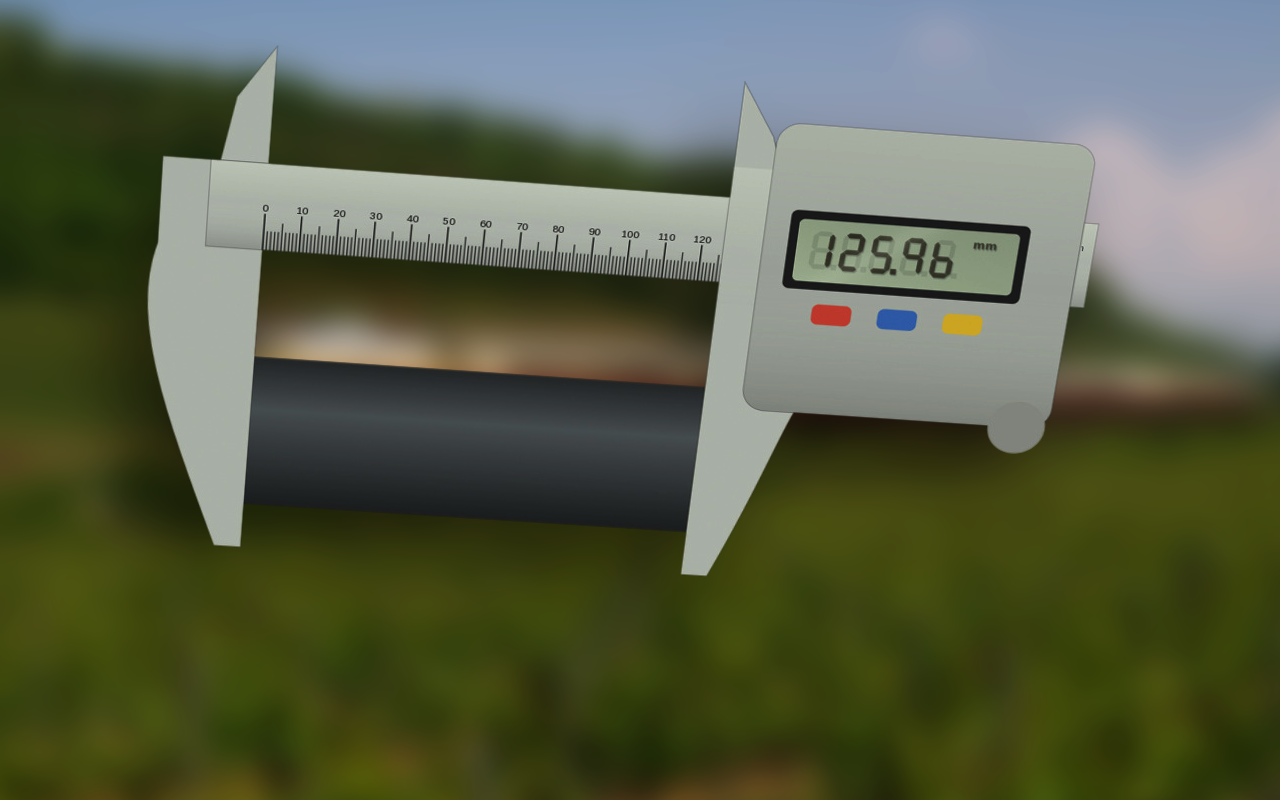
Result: 125.96 mm
